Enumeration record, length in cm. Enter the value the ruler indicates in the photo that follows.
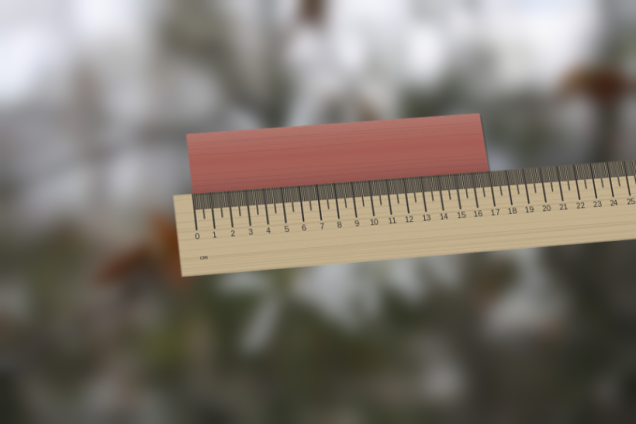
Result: 17 cm
